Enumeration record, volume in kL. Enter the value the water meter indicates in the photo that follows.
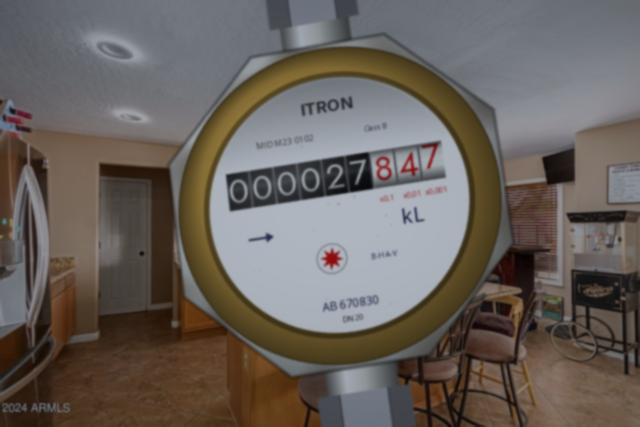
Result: 27.847 kL
